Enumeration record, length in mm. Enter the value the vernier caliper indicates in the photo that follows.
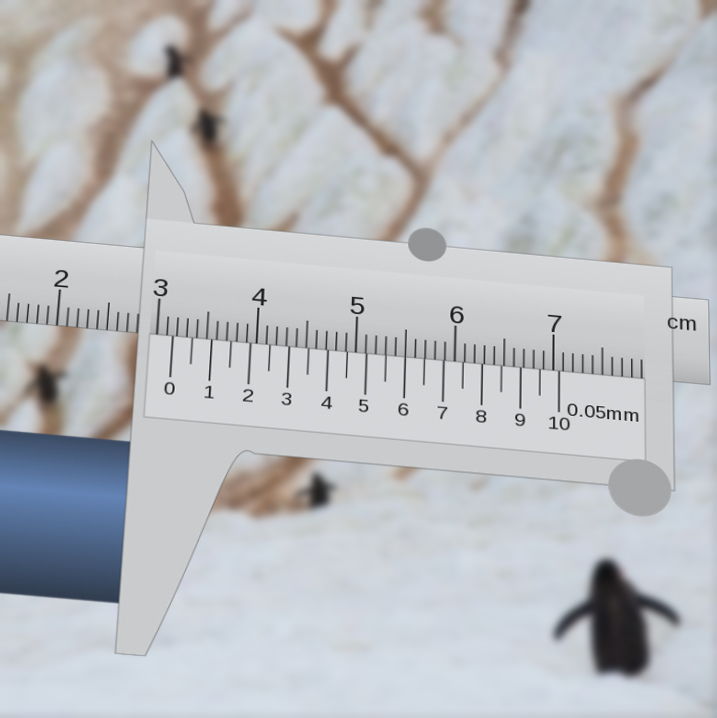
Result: 31.6 mm
